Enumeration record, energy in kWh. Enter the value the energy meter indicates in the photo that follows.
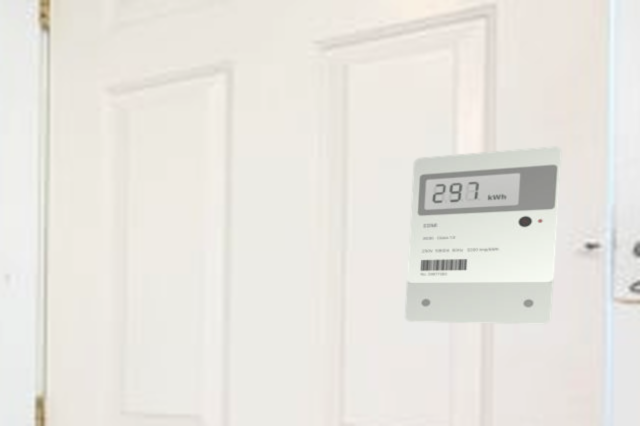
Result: 297 kWh
